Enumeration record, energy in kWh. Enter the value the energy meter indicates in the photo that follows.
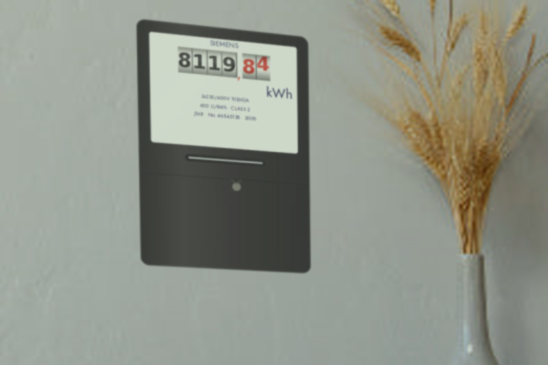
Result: 8119.84 kWh
